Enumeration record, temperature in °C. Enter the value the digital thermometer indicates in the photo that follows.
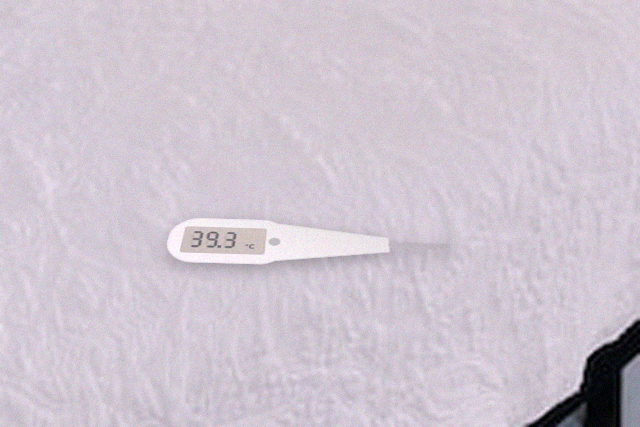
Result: 39.3 °C
